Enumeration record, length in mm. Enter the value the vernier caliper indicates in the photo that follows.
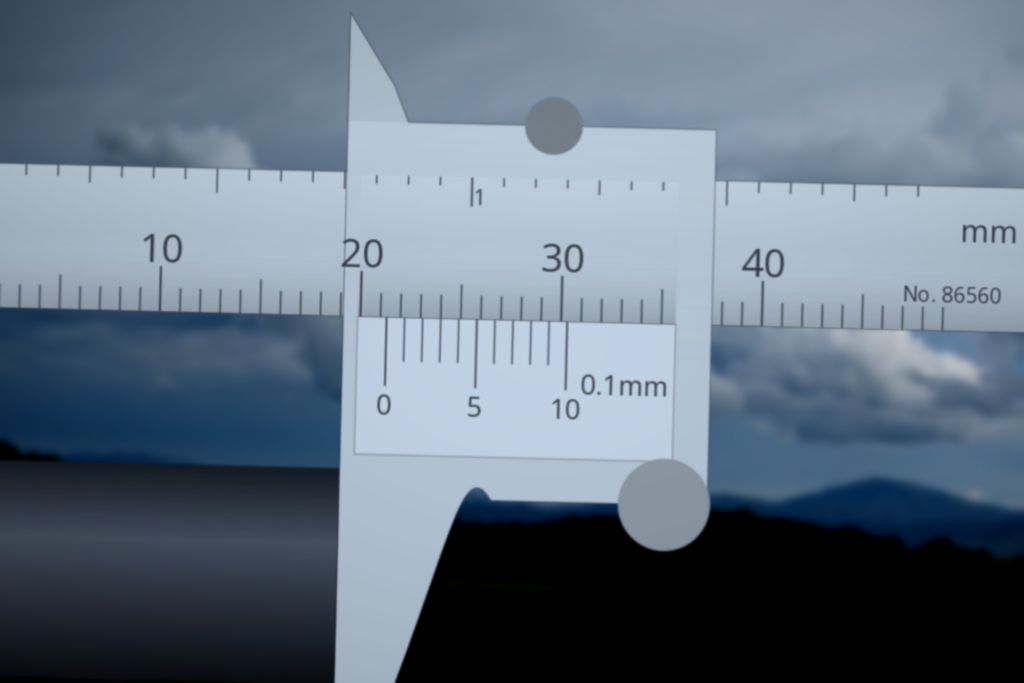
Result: 21.3 mm
